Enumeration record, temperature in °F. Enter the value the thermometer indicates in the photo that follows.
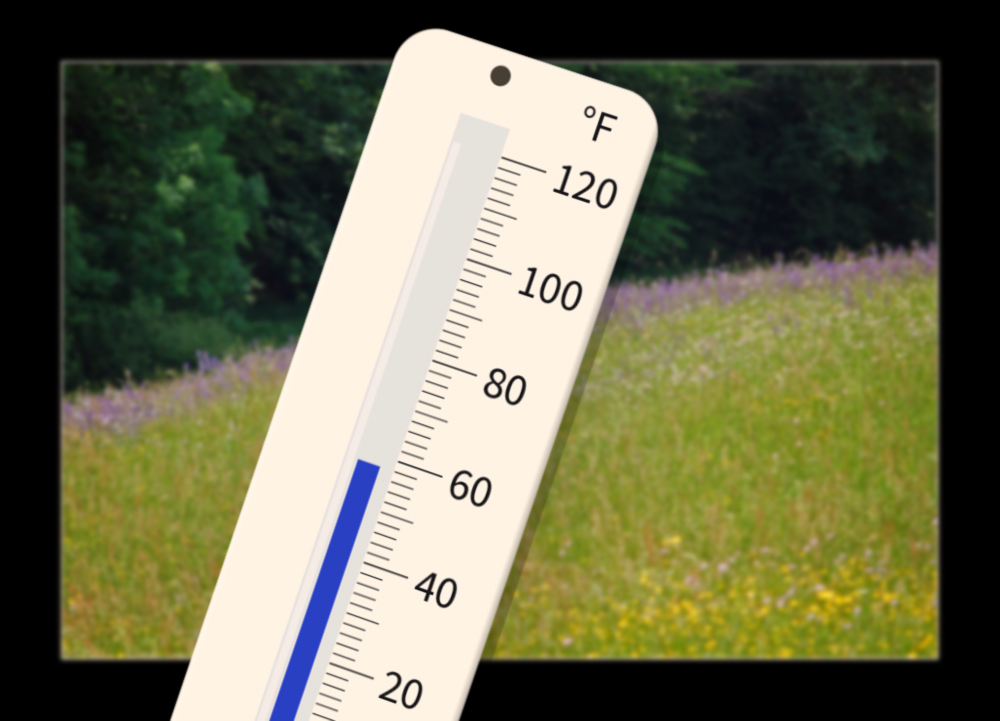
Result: 58 °F
